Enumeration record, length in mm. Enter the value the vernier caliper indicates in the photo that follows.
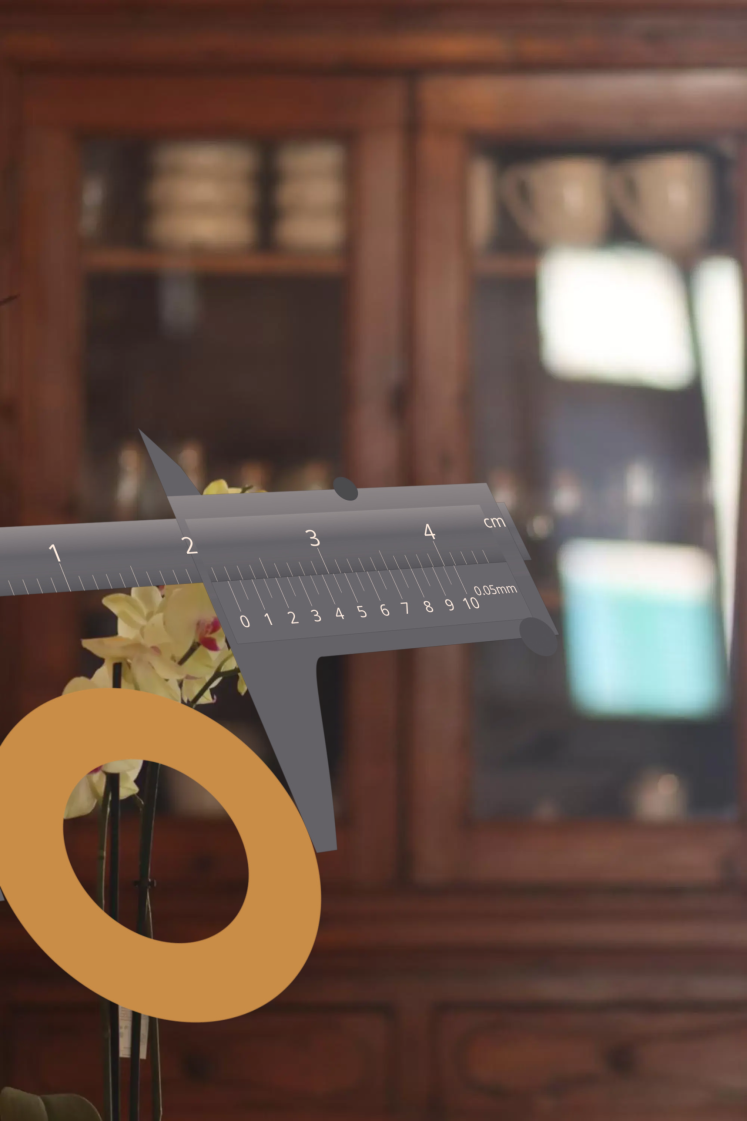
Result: 21.8 mm
